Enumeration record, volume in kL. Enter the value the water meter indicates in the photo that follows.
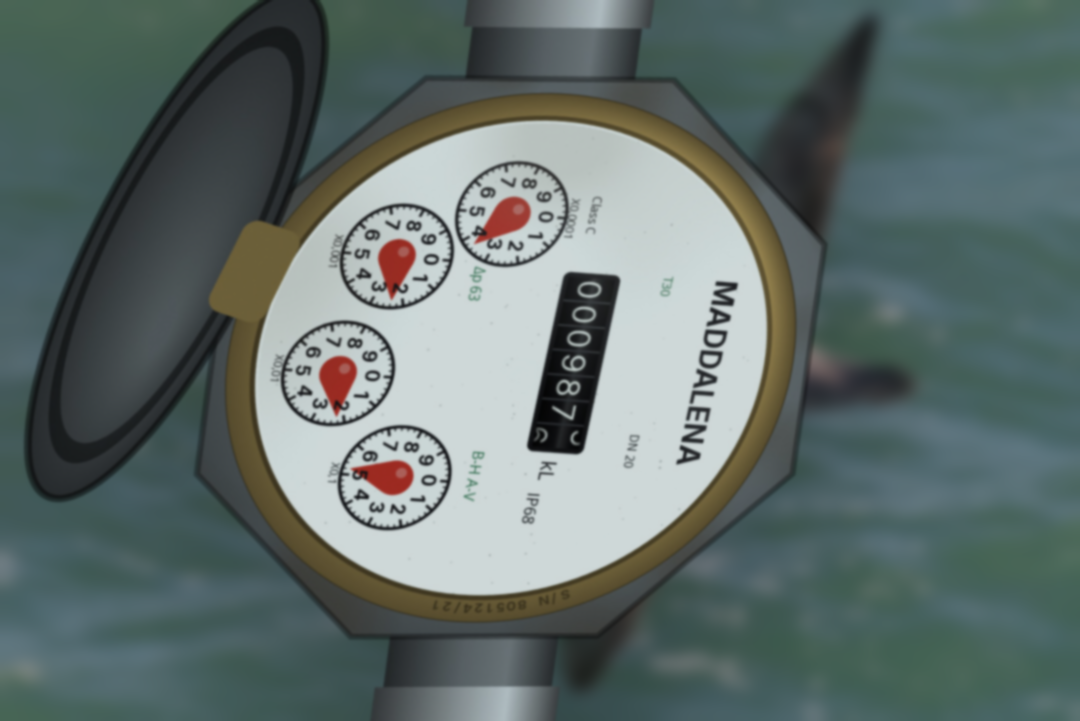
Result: 9875.5223 kL
